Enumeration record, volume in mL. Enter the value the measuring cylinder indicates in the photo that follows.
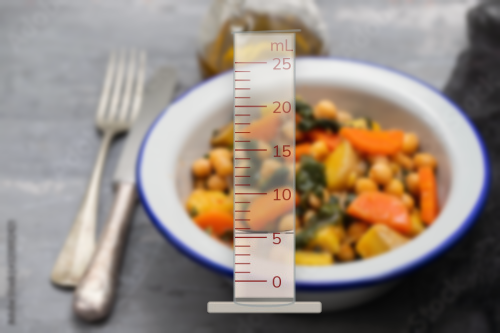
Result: 5.5 mL
